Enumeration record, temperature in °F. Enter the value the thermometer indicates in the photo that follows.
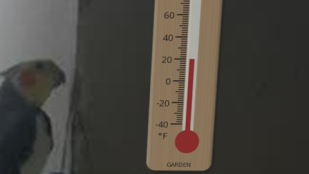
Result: 20 °F
